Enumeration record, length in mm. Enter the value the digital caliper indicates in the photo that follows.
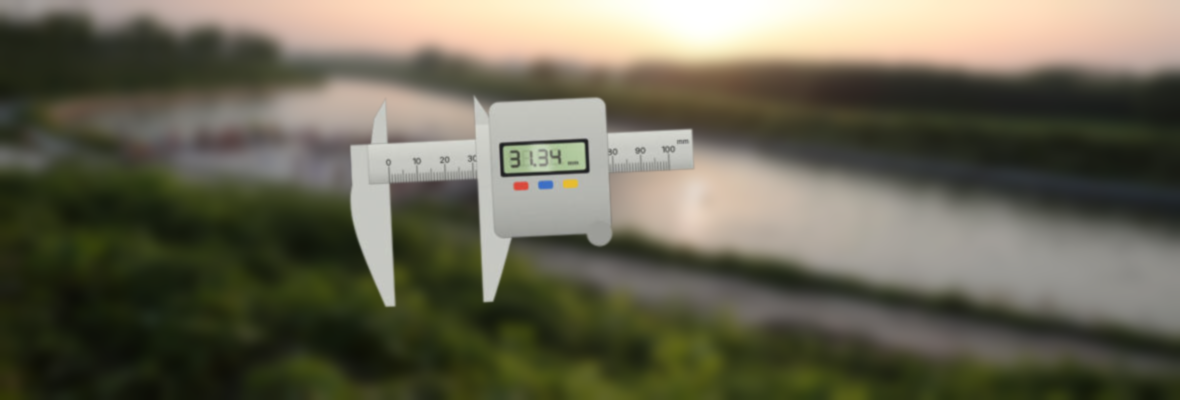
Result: 31.34 mm
